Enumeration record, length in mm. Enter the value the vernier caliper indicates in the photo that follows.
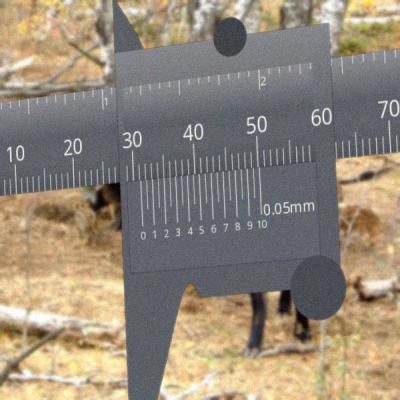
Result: 31.2 mm
